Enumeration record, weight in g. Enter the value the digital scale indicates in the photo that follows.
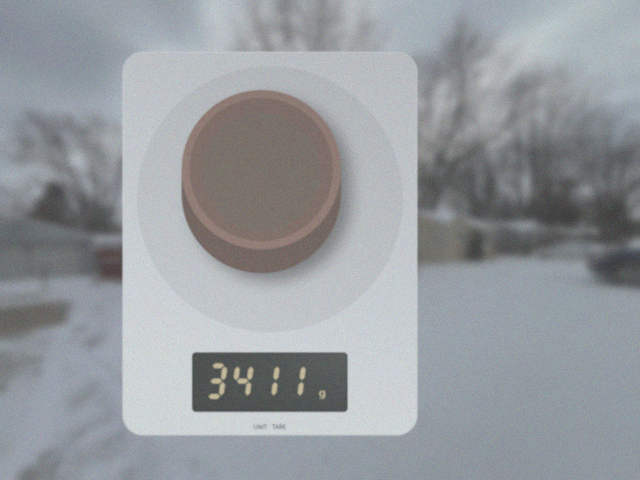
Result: 3411 g
